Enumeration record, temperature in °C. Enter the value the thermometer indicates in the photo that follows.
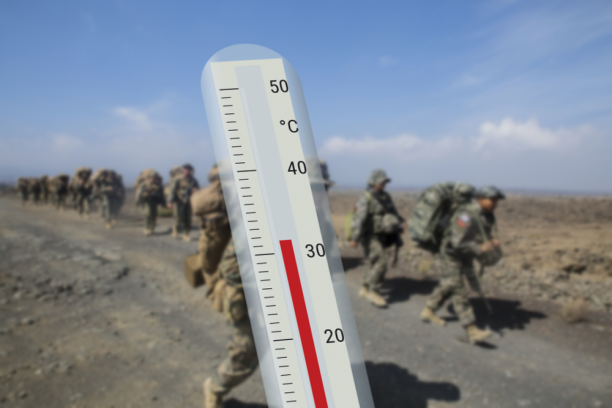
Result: 31.5 °C
